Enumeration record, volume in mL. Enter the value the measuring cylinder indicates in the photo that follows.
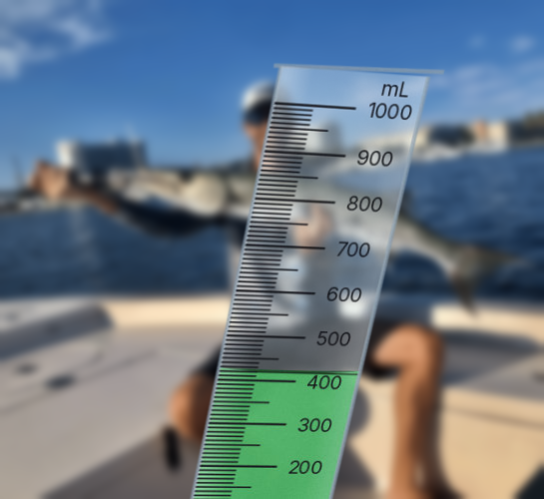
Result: 420 mL
